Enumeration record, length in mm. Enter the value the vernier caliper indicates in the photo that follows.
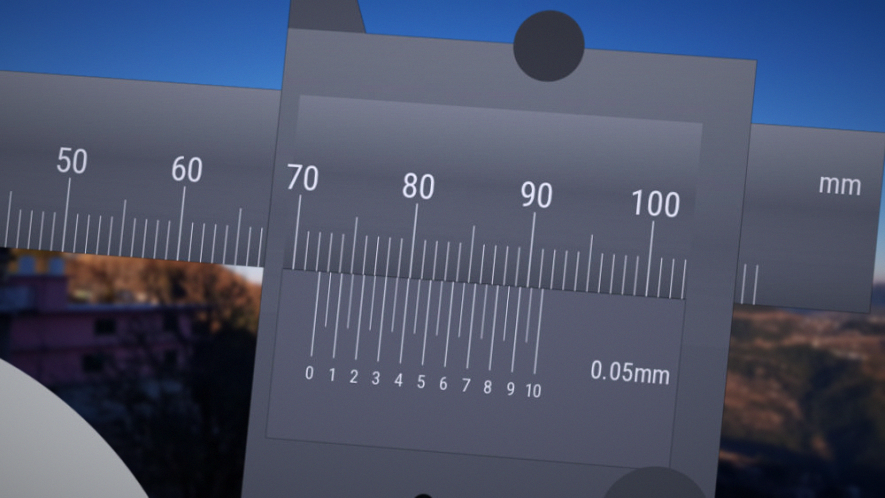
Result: 72.3 mm
